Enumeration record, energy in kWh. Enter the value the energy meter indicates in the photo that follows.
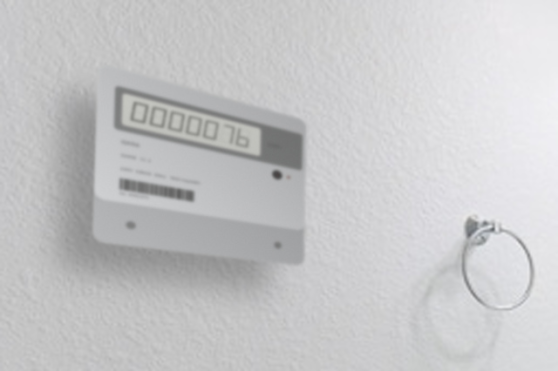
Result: 76 kWh
